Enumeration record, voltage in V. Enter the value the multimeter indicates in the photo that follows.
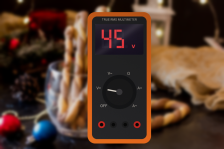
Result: 45 V
